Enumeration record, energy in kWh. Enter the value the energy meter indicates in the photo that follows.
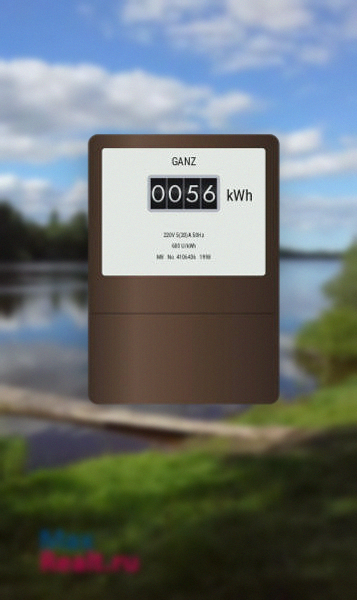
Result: 56 kWh
